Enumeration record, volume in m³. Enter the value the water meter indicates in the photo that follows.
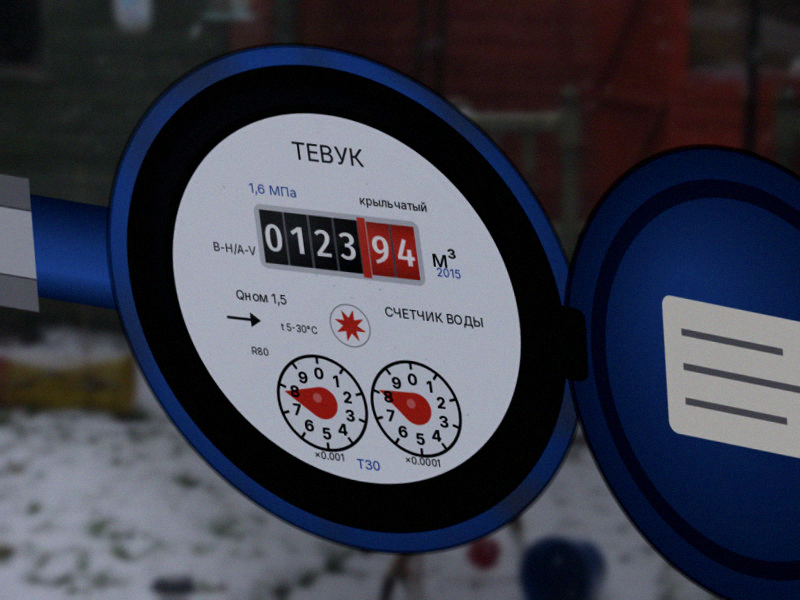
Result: 123.9478 m³
